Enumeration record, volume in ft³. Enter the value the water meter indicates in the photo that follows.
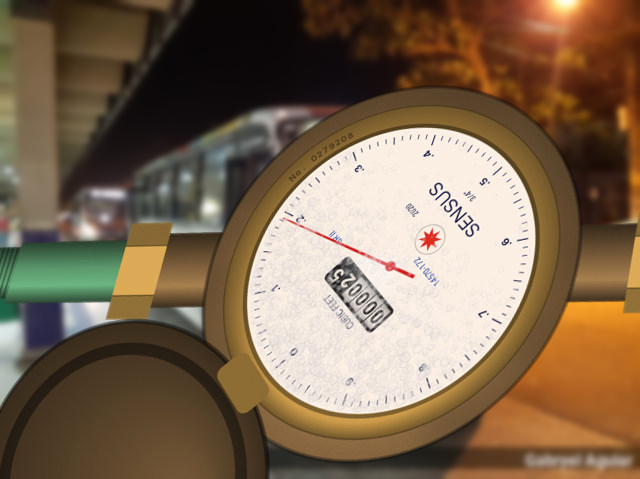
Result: 25.19 ft³
